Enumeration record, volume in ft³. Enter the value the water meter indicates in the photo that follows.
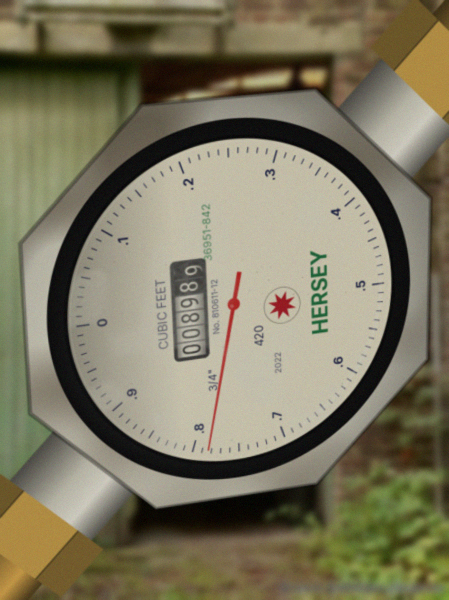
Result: 8988.78 ft³
